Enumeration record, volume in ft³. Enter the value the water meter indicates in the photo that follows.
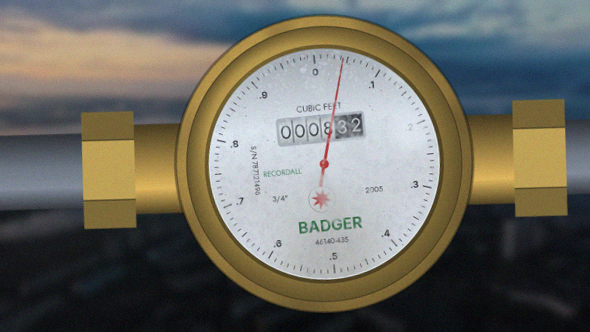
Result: 832.04 ft³
